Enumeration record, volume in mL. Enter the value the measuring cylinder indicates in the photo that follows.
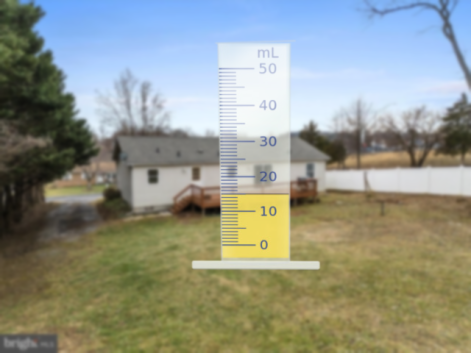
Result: 15 mL
